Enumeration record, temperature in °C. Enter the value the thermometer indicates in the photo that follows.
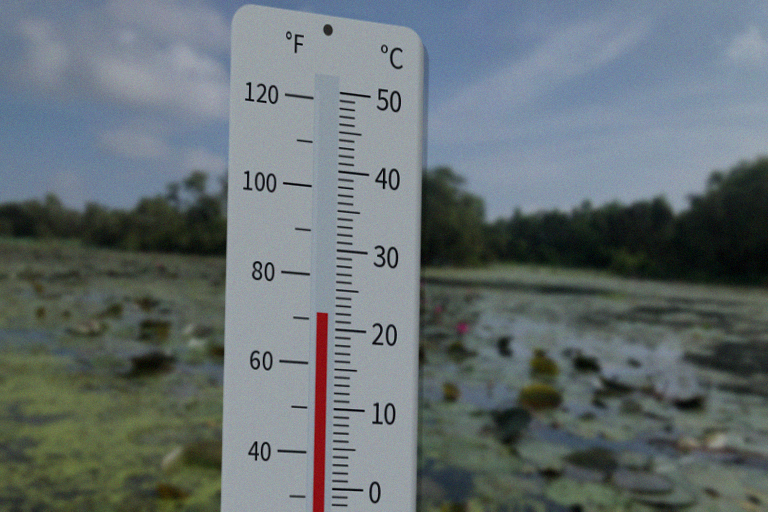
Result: 22 °C
